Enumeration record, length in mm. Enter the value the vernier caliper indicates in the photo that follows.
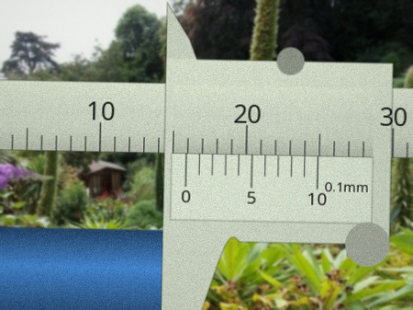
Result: 15.9 mm
